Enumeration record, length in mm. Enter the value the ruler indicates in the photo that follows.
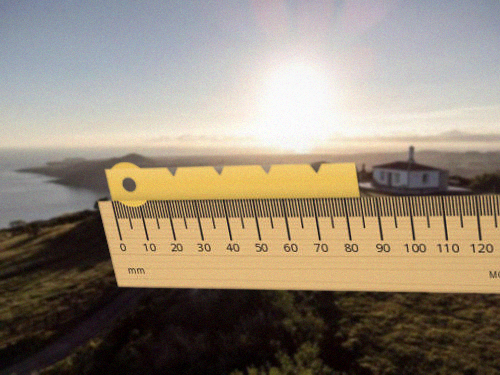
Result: 85 mm
